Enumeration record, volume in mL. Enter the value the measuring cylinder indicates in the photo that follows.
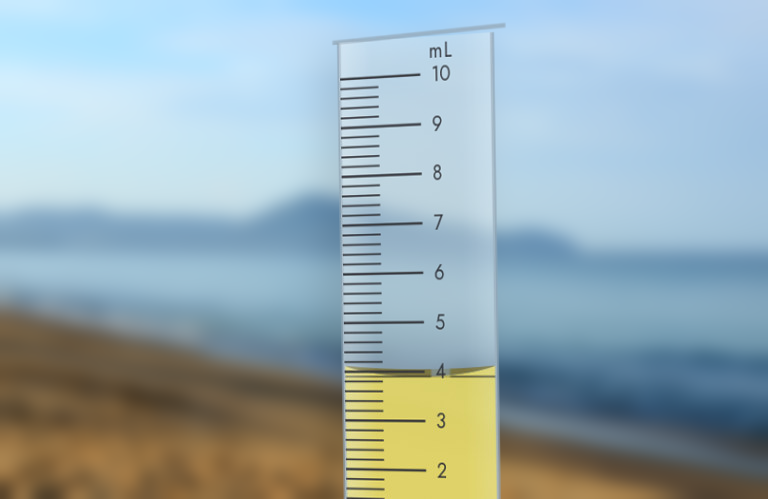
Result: 3.9 mL
